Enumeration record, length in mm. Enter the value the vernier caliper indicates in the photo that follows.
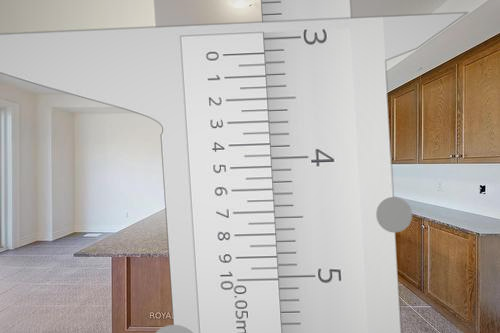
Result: 31.2 mm
